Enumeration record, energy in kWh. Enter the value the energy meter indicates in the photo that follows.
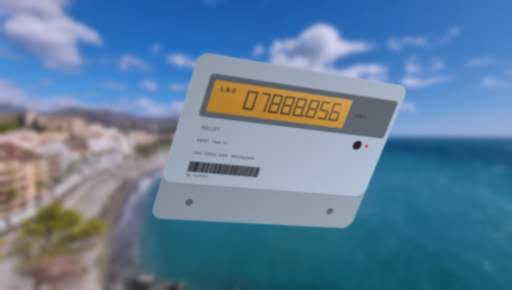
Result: 7888.856 kWh
